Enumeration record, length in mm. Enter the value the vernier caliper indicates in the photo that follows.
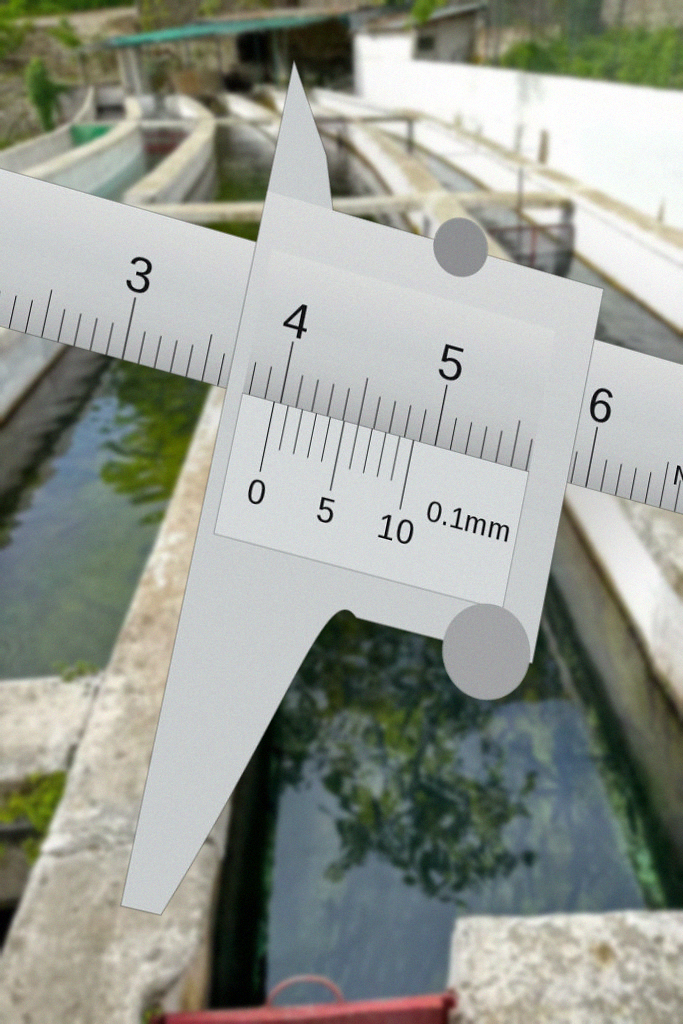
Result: 39.6 mm
